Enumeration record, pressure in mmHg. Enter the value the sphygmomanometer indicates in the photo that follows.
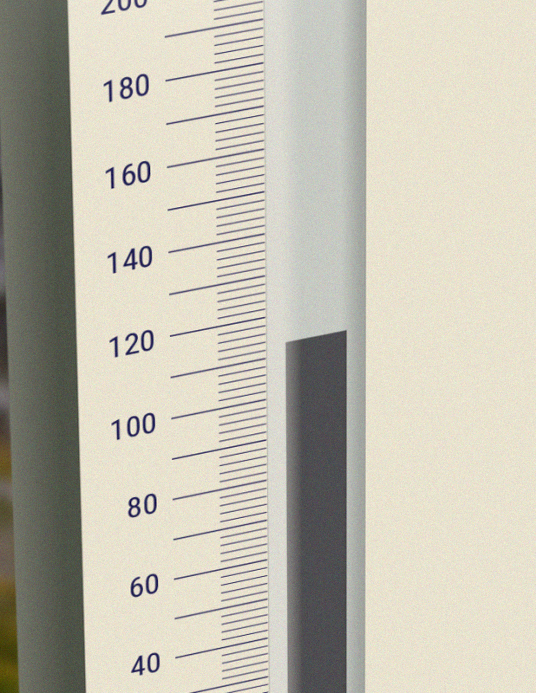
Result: 113 mmHg
